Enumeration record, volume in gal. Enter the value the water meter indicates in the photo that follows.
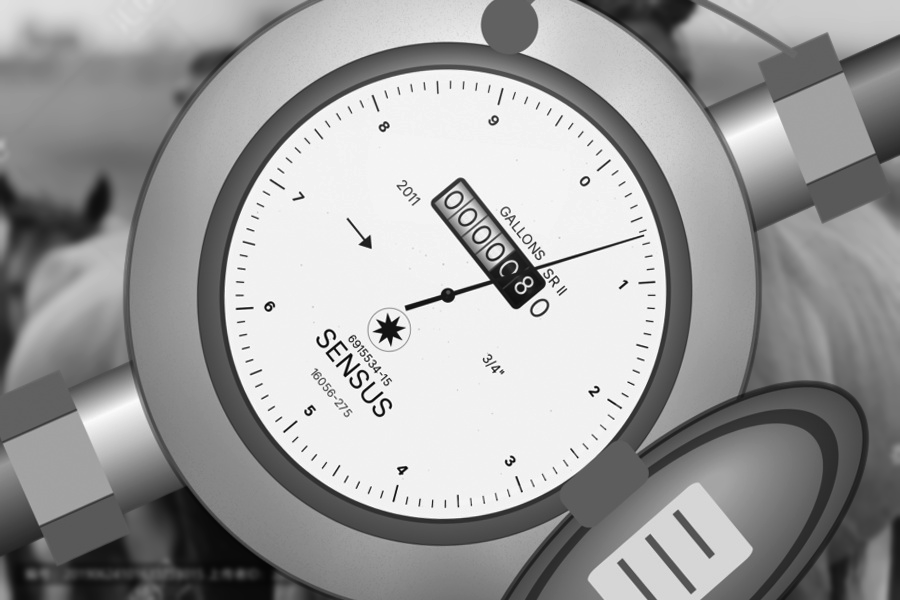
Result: 80.6 gal
